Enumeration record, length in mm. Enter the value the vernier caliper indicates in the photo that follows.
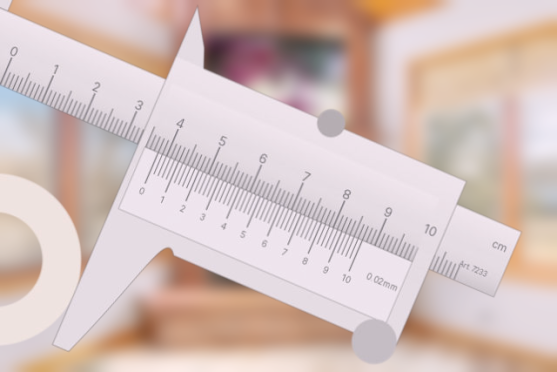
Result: 38.0 mm
